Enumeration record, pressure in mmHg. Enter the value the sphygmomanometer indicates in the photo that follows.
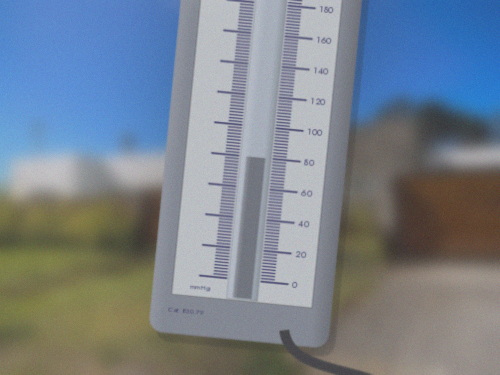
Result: 80 mmHg
